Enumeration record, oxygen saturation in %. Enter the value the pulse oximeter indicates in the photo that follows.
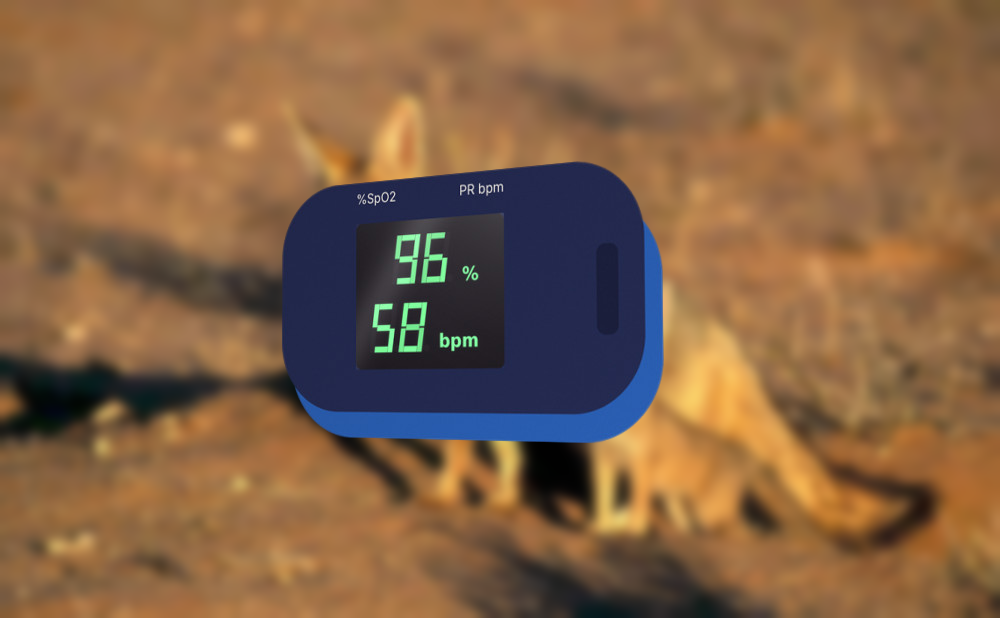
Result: 96 %
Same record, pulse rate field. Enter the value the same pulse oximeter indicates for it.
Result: 58 bpm
